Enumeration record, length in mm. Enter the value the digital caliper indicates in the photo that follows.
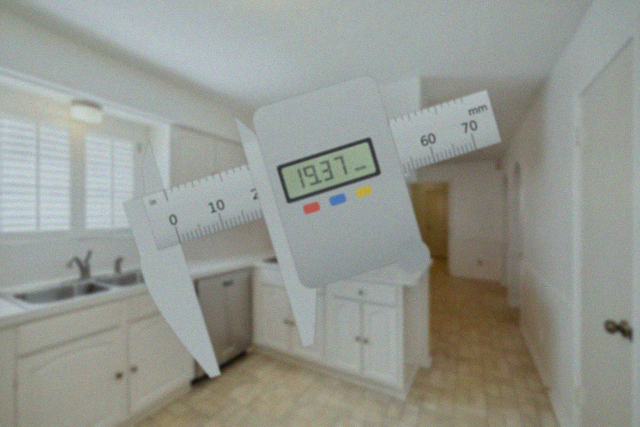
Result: 19.37 mm
